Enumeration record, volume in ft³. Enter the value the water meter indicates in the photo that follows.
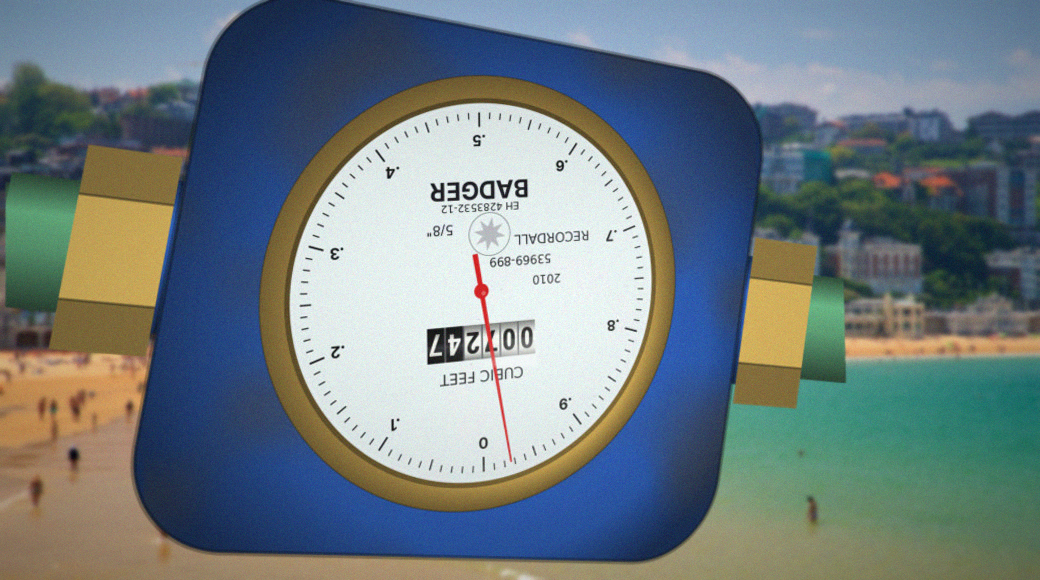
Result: 7246.97 ft³
